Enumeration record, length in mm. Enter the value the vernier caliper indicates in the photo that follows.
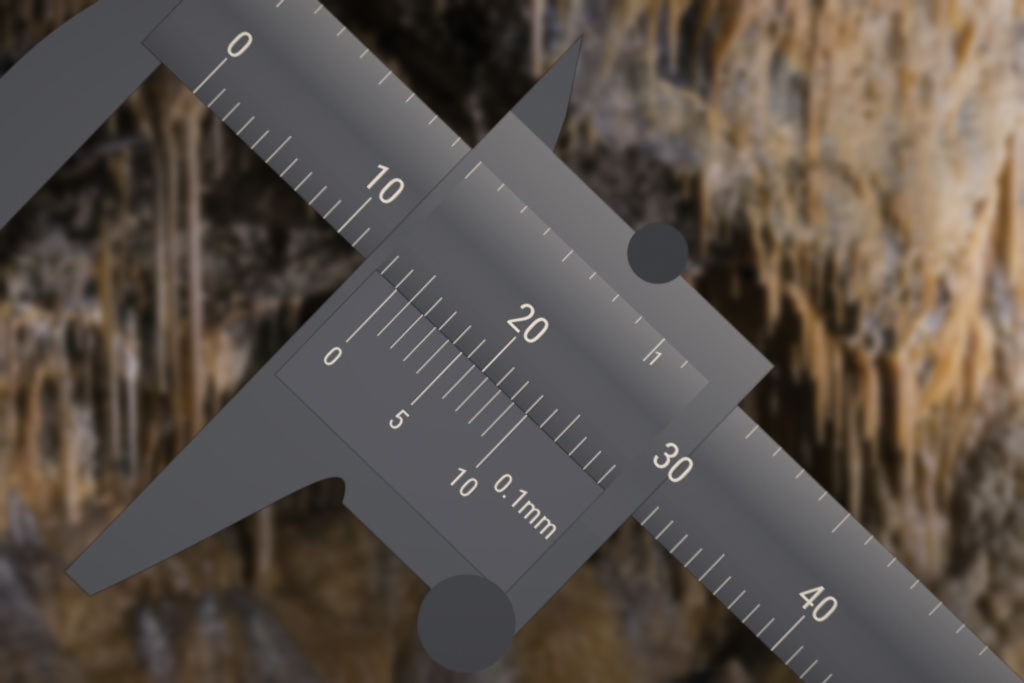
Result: 14.1 mm
